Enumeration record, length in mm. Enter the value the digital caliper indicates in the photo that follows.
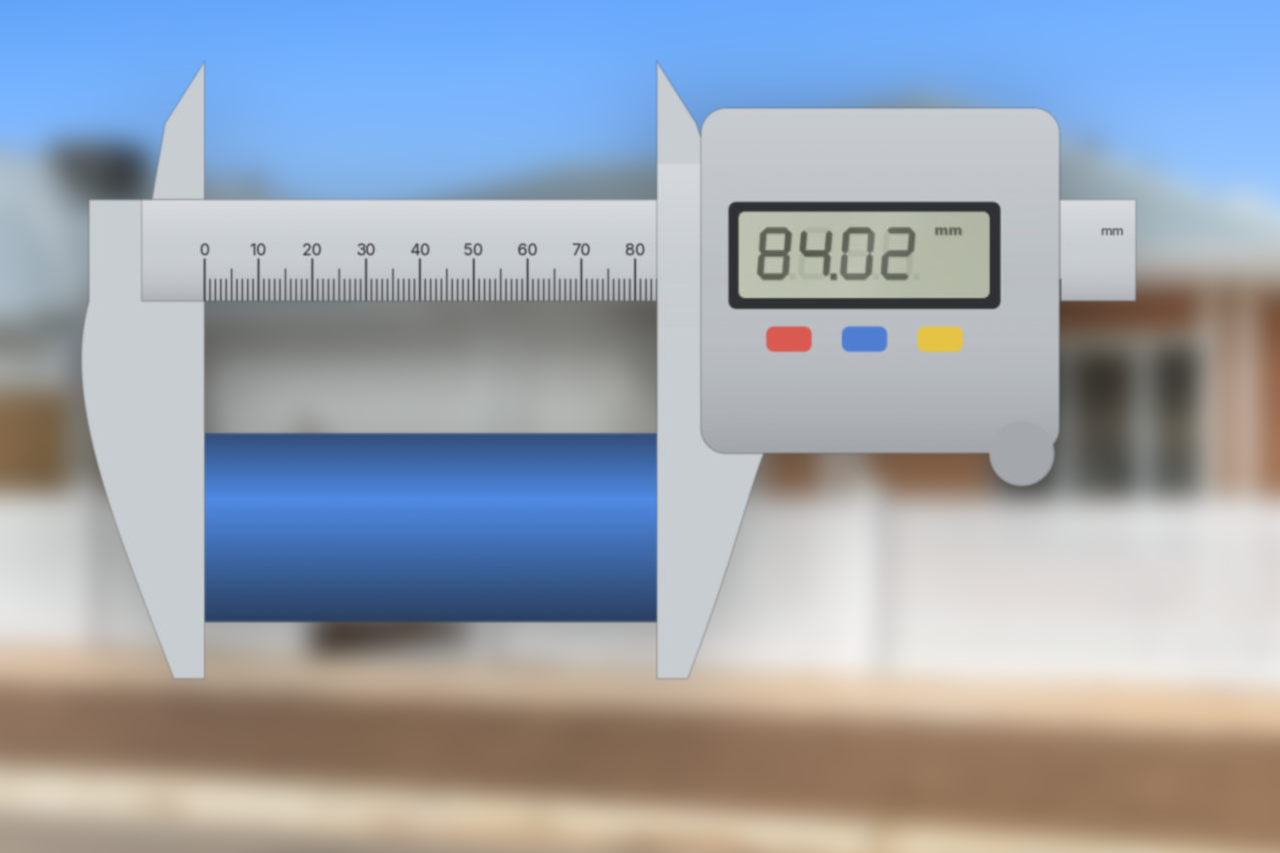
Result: 84.02 mm
